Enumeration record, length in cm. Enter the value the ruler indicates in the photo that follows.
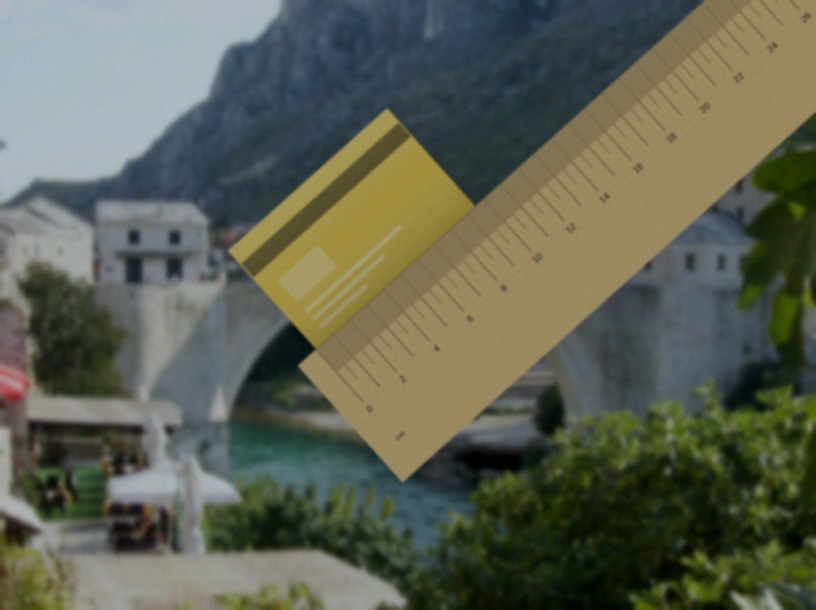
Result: 9.5 cm
